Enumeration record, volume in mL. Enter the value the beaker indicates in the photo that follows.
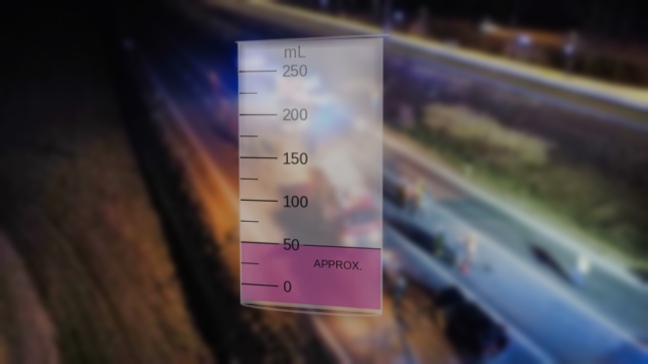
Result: 50 mL
